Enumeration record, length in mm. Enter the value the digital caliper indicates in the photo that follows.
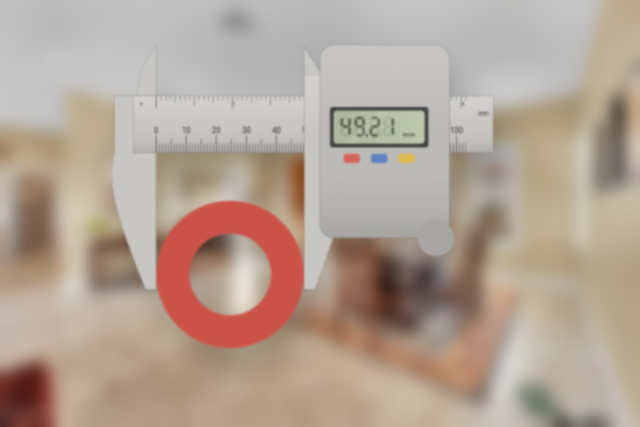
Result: 49.21 mm
